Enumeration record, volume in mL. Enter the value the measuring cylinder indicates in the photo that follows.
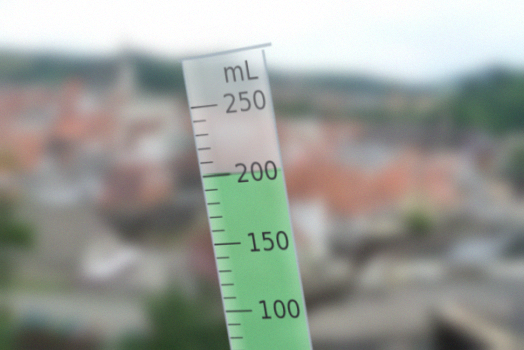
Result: 200 mL
